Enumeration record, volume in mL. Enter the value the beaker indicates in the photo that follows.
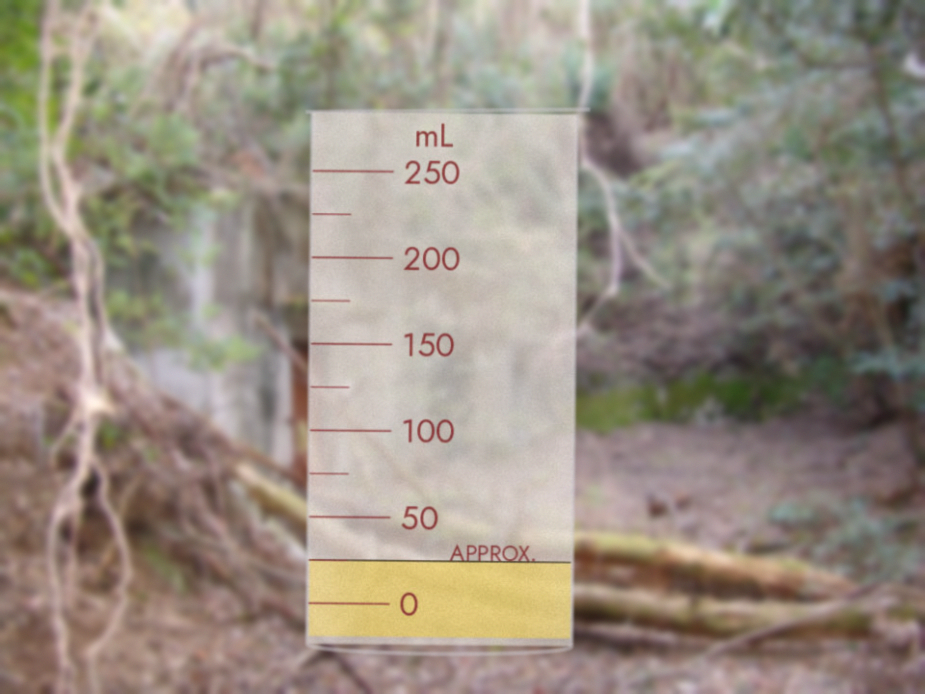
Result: 25 mL
